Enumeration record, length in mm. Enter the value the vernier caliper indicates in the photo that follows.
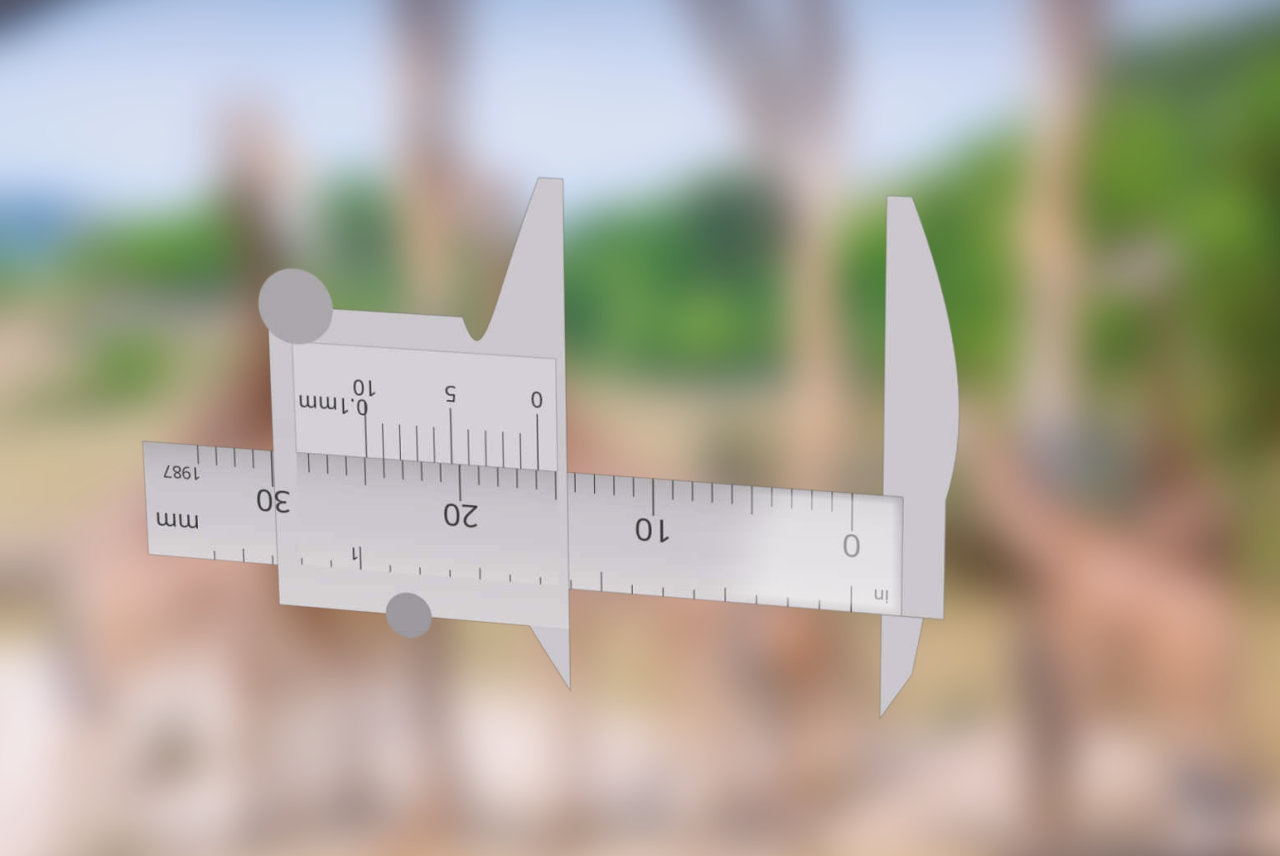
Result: 15.9 mm
